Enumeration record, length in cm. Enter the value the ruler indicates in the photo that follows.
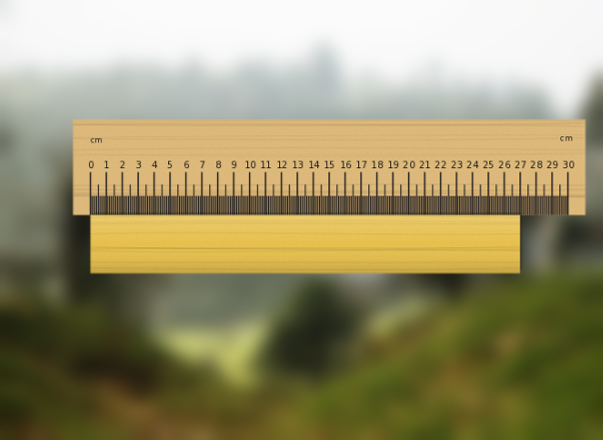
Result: 27 cm
